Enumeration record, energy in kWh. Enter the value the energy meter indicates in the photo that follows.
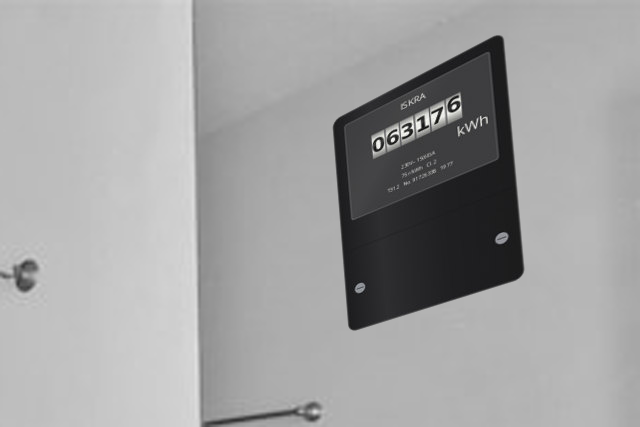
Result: 63176 kWh
